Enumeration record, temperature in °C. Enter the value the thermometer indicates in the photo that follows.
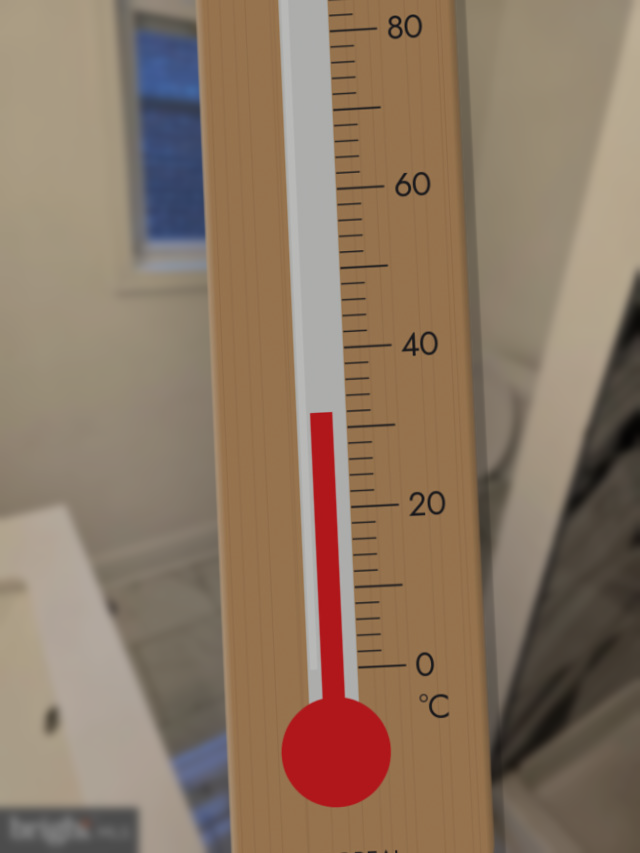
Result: 32 °C
